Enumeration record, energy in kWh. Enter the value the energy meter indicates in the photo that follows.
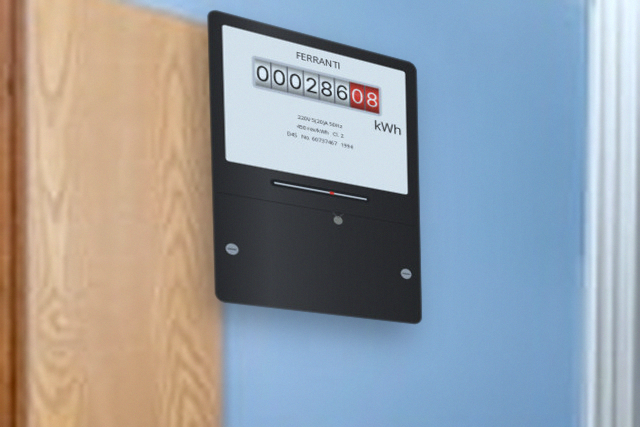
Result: 286.08 kWh
